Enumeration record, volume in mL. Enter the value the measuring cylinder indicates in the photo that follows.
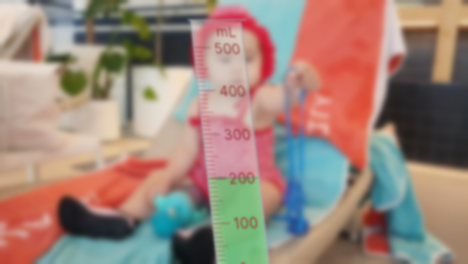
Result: 200 mL
